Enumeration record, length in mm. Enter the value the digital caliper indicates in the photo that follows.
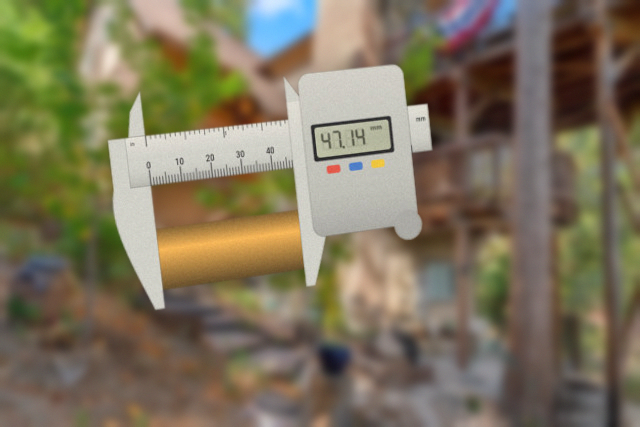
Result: 47.14 mm
